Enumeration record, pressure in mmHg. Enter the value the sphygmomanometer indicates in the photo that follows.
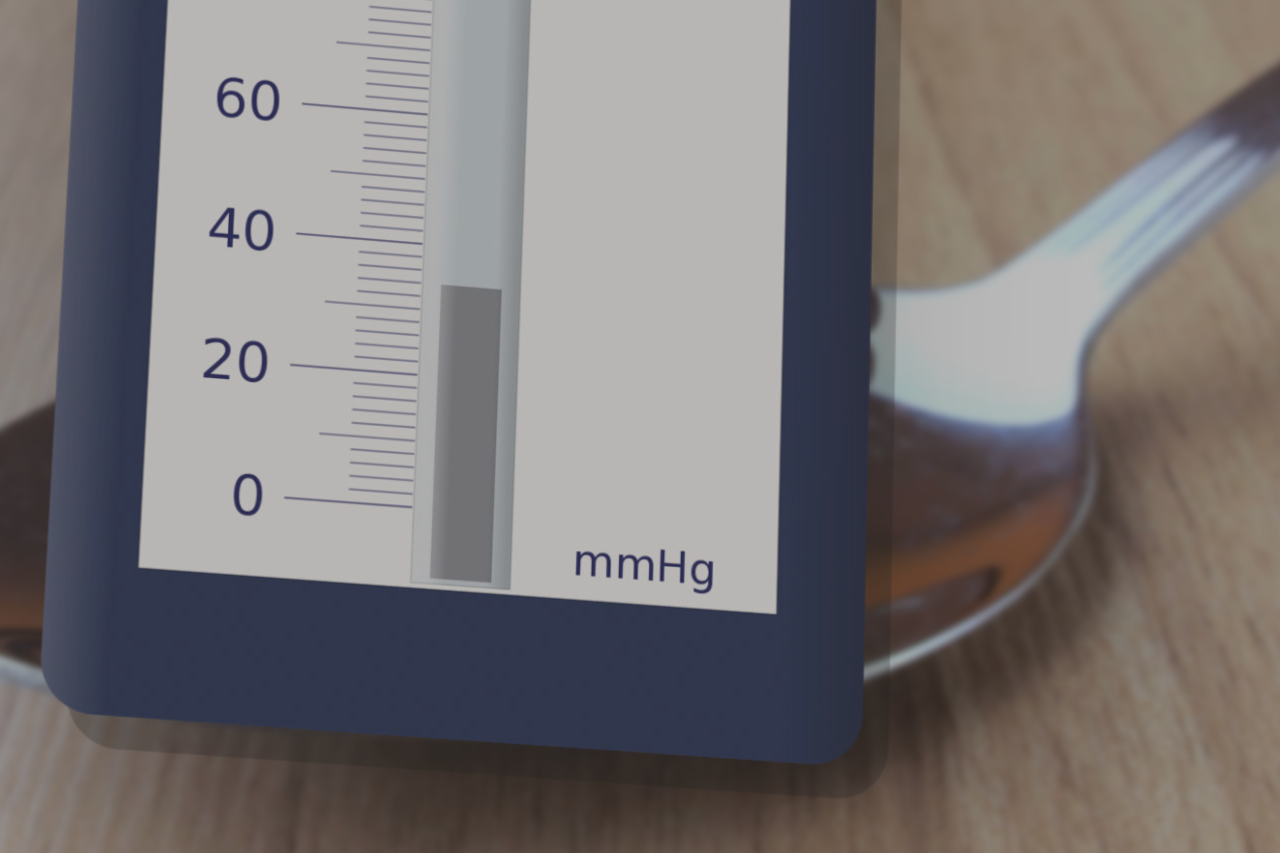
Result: 34 mmHg
